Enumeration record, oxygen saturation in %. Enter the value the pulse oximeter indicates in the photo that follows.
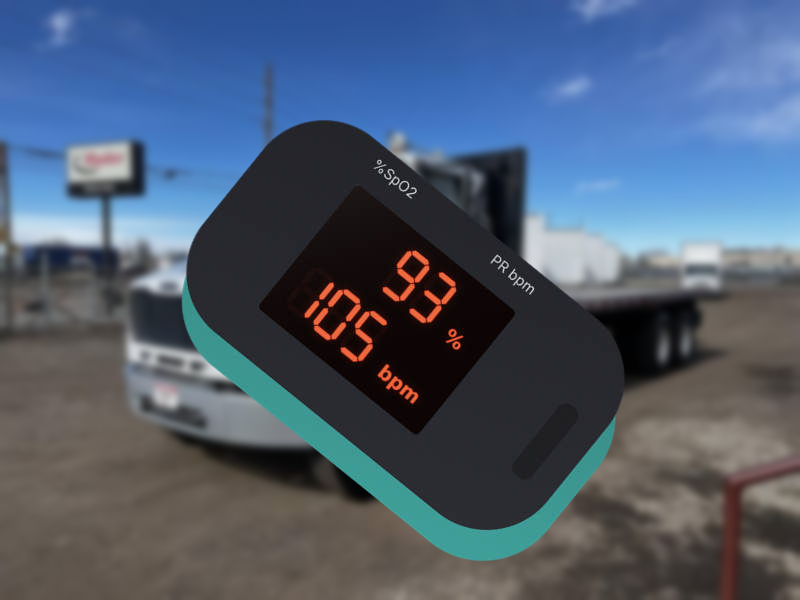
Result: 93 %
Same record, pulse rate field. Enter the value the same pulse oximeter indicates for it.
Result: 105 bpm
